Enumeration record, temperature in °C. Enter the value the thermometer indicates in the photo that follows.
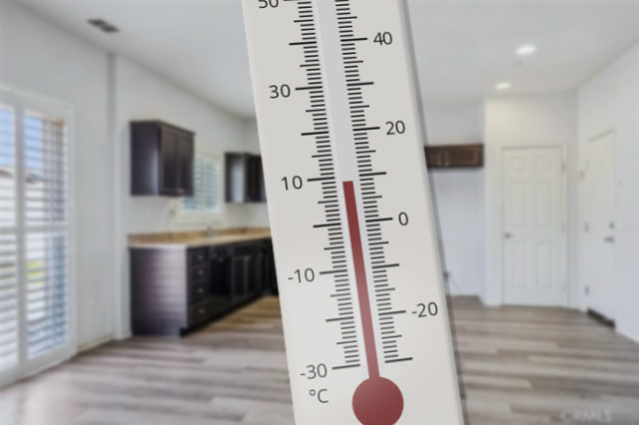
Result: 9 °C
